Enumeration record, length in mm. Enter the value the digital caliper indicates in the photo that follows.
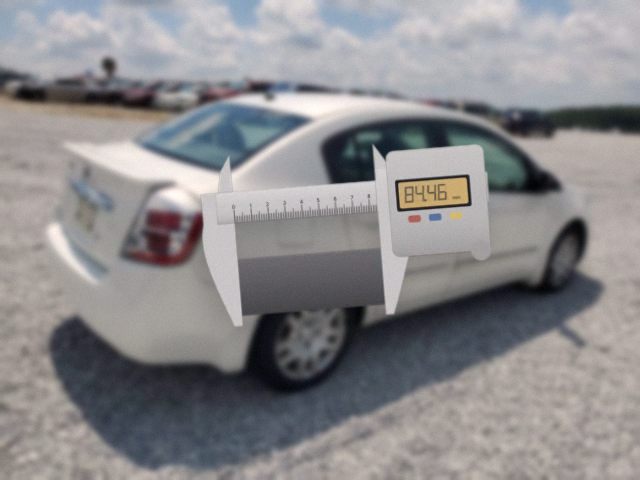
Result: 84.46 mm
